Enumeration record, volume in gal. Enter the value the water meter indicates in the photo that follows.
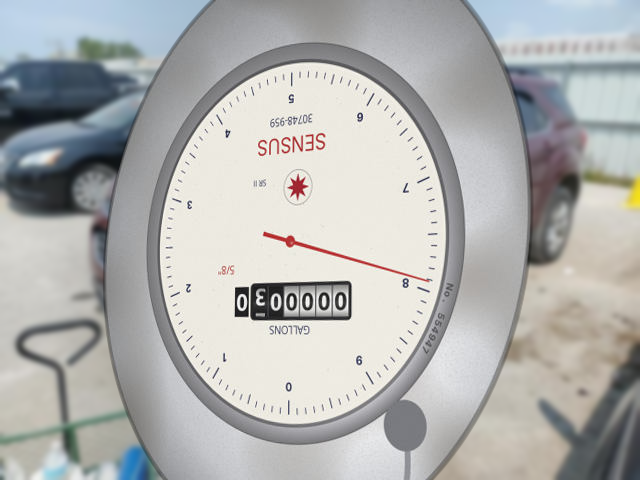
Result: 27.9 gal
